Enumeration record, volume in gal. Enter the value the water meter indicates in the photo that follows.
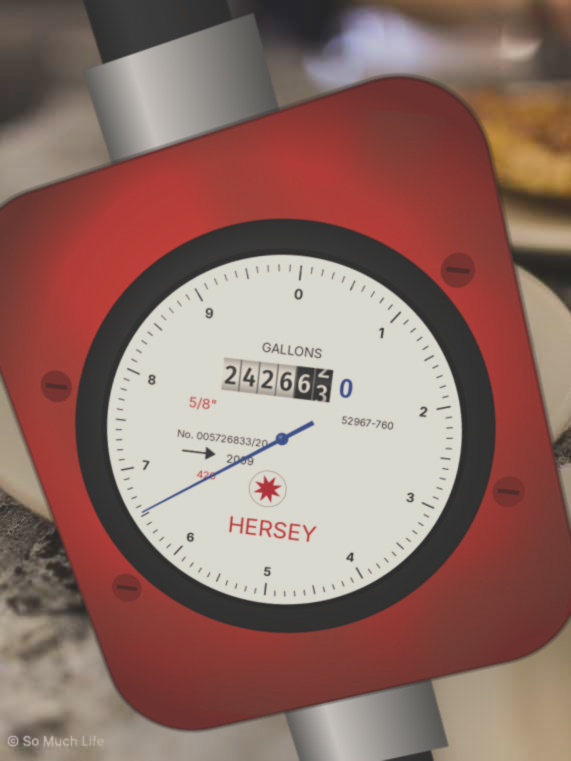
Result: 2426626.5 gal
